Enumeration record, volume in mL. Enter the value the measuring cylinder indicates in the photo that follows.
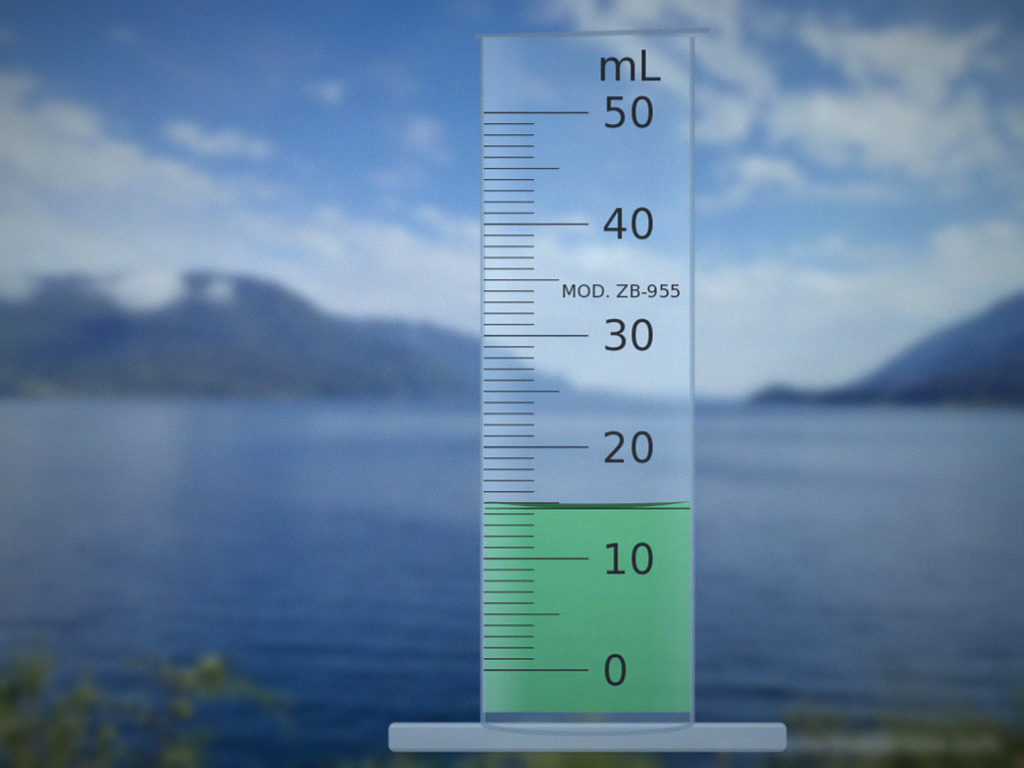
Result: 14.5 mL
